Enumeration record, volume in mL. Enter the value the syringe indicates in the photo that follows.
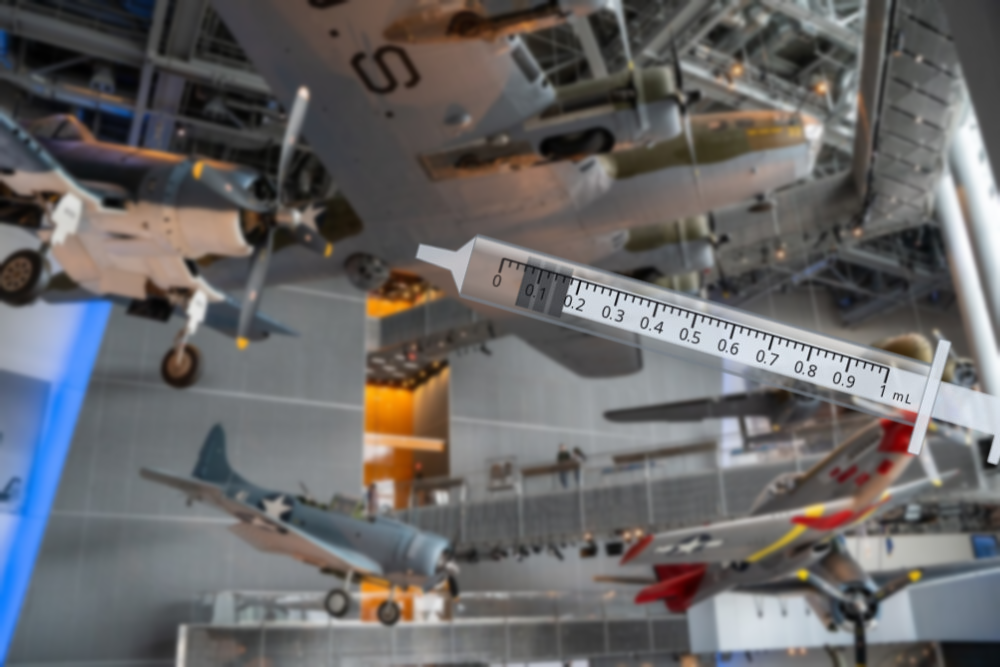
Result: 0.06 mL
